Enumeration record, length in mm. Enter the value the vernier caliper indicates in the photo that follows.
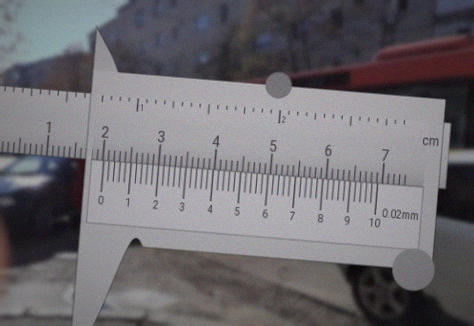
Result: 20.2 mm
